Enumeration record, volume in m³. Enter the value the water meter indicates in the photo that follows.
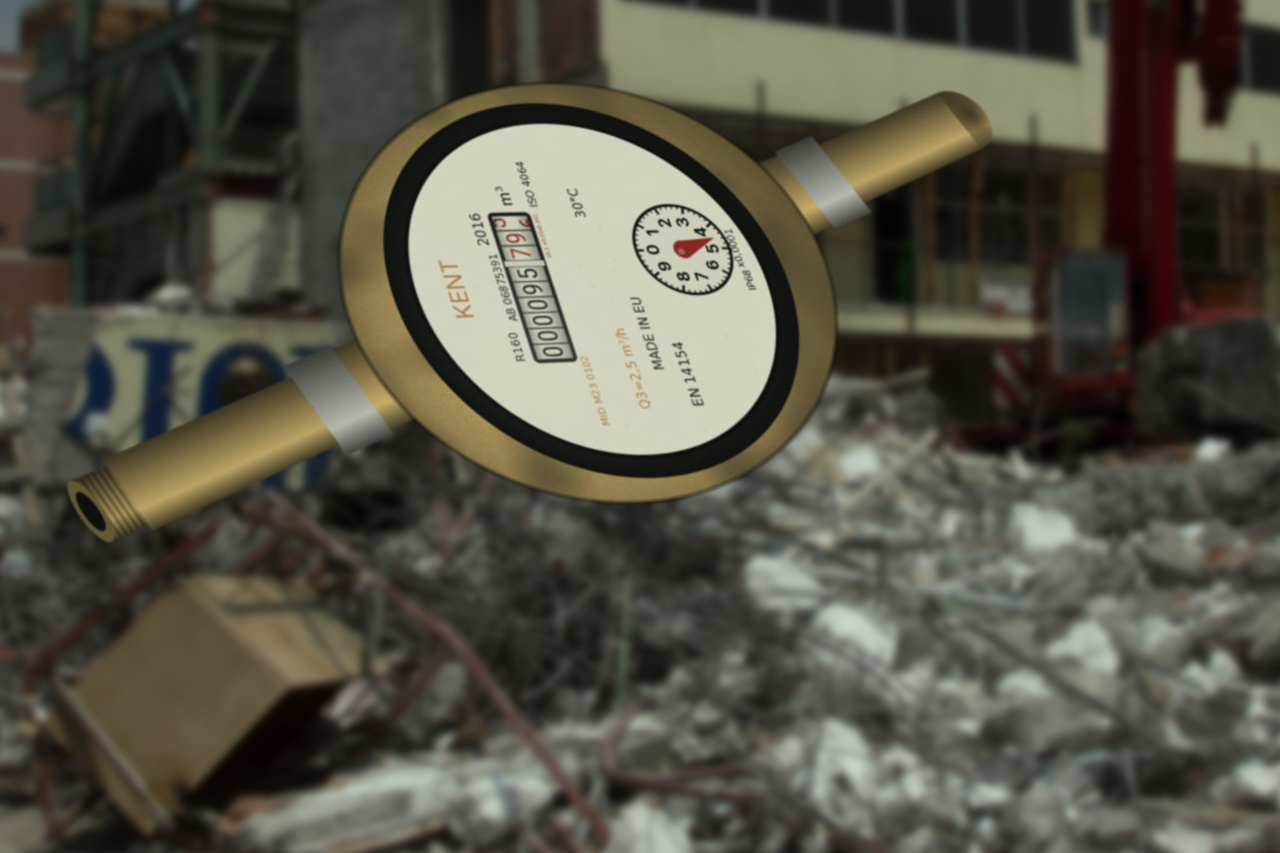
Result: 95.7954 m³
